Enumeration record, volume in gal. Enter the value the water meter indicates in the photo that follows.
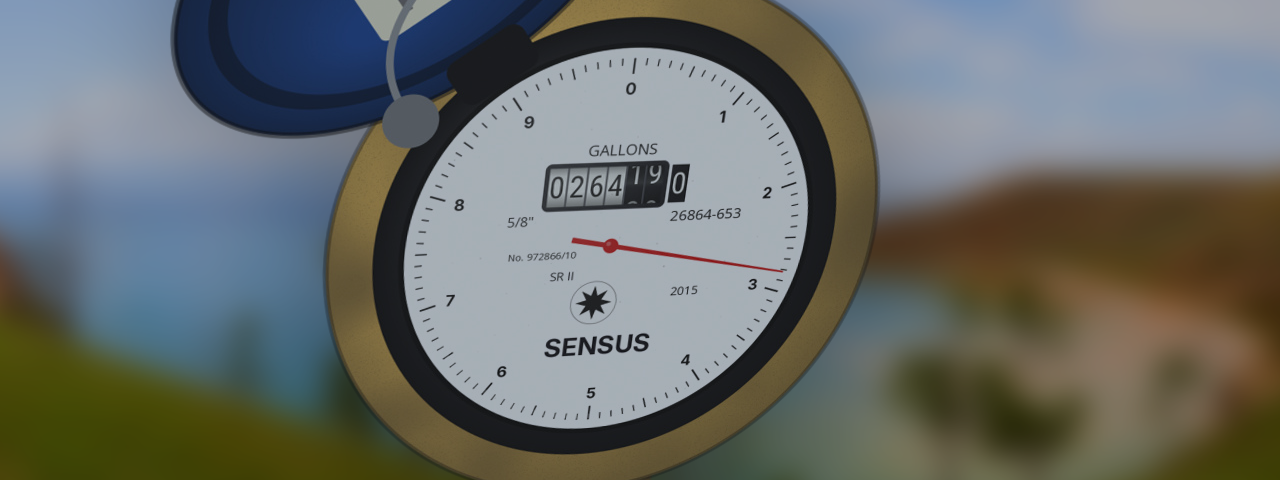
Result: 264192.8 gal
